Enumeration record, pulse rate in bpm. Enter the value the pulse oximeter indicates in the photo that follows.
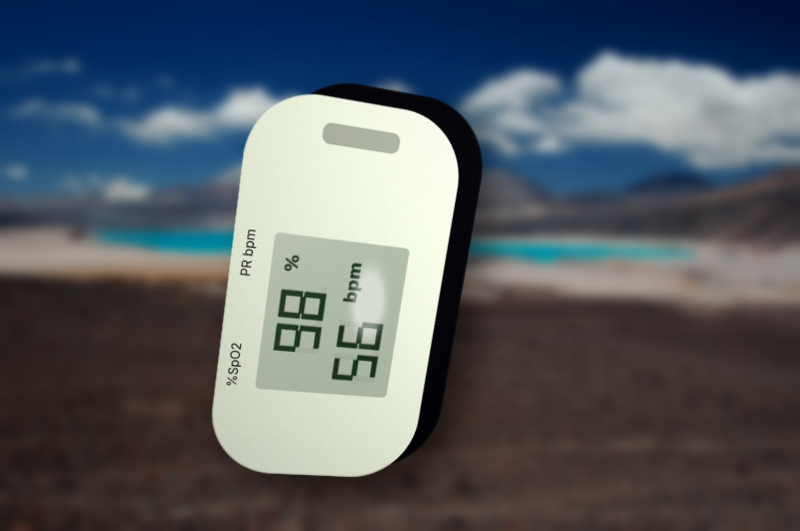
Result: 56 bpm
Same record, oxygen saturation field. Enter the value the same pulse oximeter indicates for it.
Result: 98 %
